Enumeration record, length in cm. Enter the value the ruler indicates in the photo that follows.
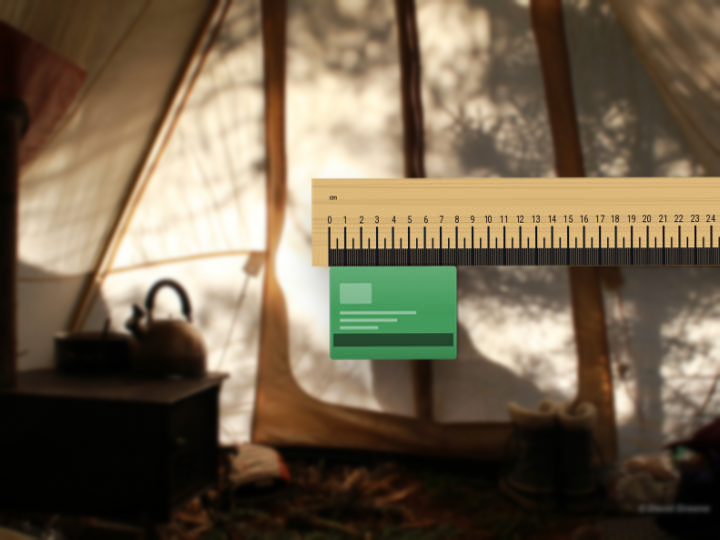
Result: 8 cm
